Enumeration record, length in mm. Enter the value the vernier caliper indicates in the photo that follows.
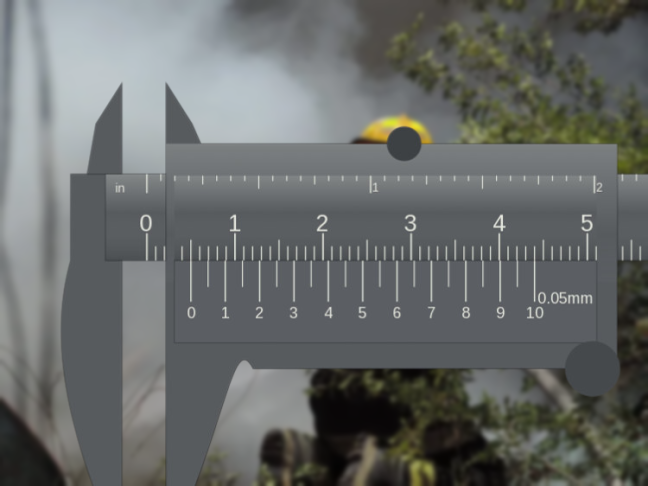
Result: 5.0 mm
